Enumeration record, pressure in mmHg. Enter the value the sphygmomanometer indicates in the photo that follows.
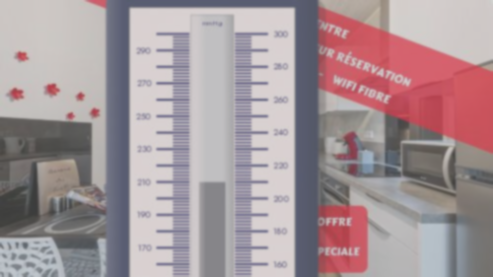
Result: 210 mmHg
